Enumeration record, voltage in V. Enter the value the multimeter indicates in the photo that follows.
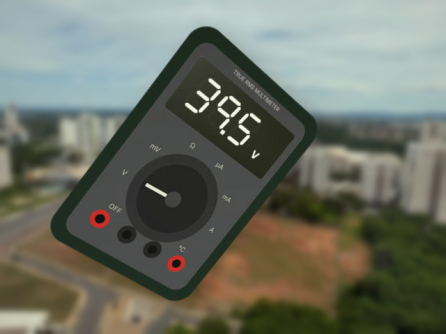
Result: 39.5 V
